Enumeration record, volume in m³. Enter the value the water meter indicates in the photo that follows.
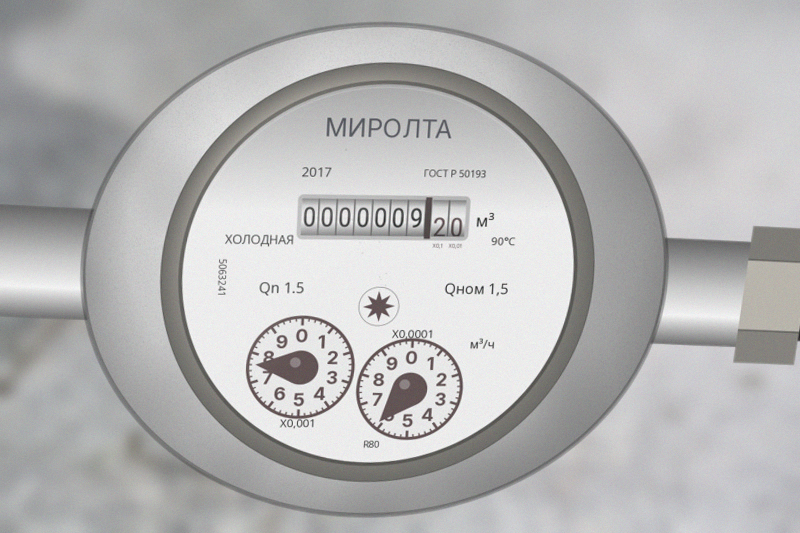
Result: 9.1976 m³
